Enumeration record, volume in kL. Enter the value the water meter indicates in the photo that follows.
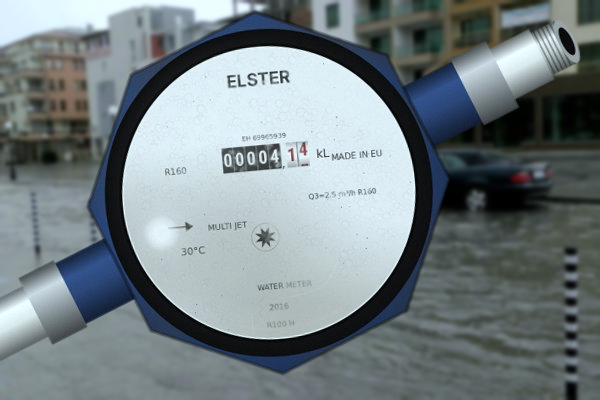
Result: 4.14 kL
